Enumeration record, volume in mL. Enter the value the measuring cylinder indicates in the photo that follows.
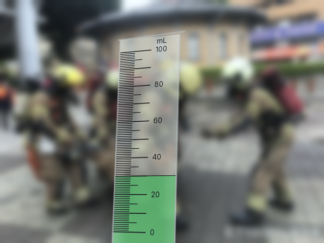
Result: 30 mL
